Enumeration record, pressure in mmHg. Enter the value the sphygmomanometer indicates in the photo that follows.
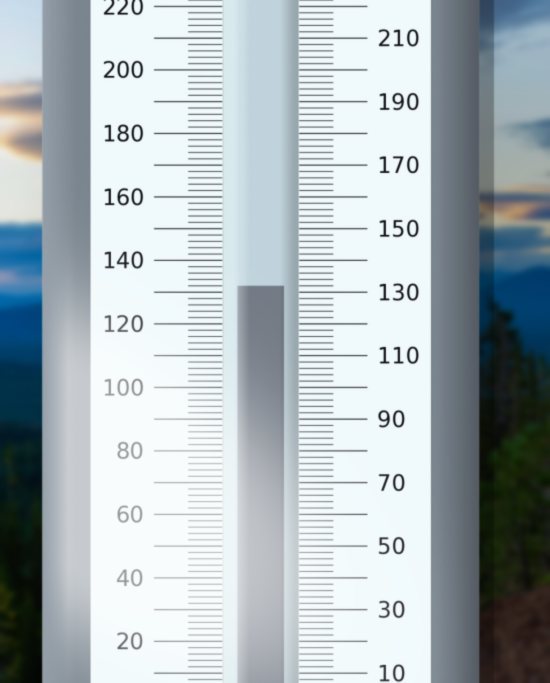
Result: 132 mmHg
